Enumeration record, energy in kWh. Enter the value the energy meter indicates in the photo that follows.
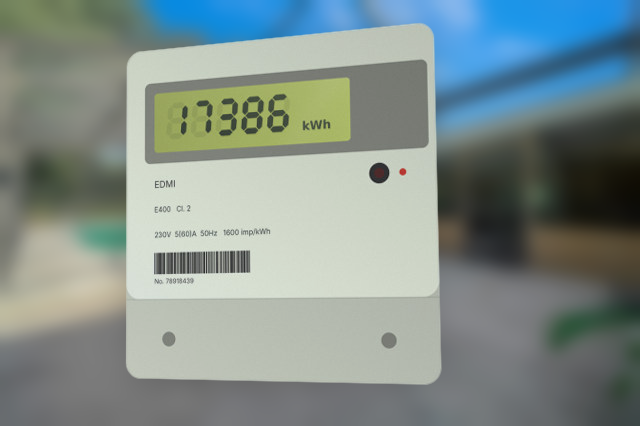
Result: 17386 kWh
